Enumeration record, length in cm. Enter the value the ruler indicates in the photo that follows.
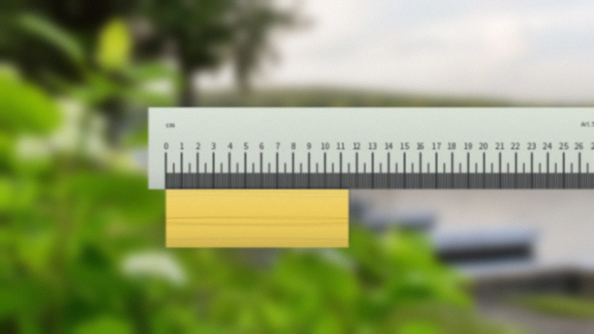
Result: 11.5 cm
